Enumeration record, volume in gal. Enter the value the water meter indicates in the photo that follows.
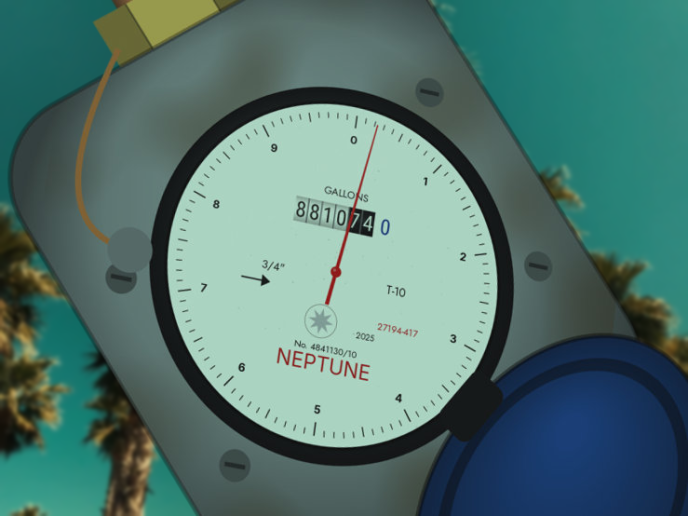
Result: 8810740.2 gal
